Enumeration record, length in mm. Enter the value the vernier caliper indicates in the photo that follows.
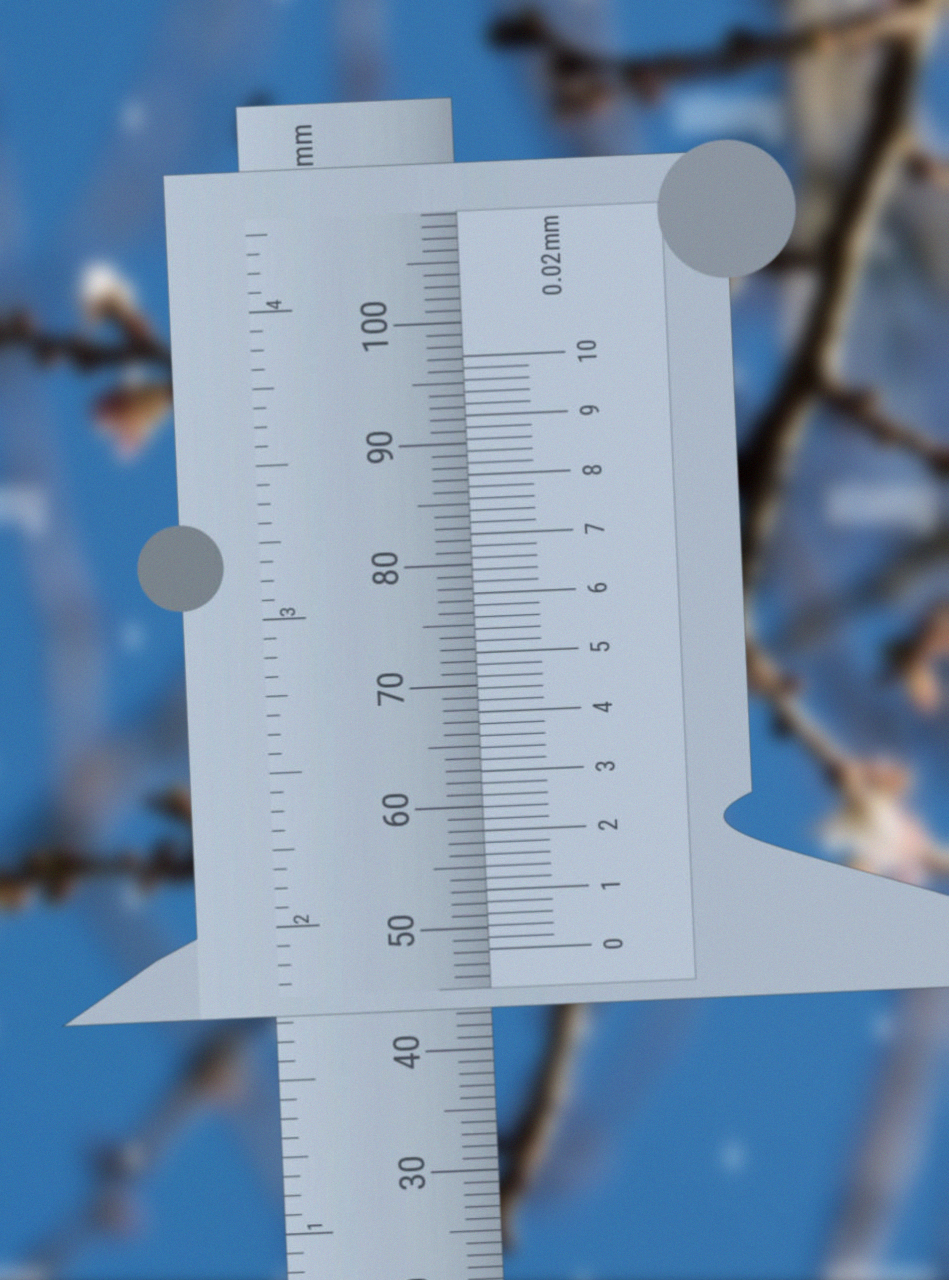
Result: 48.2 mm
